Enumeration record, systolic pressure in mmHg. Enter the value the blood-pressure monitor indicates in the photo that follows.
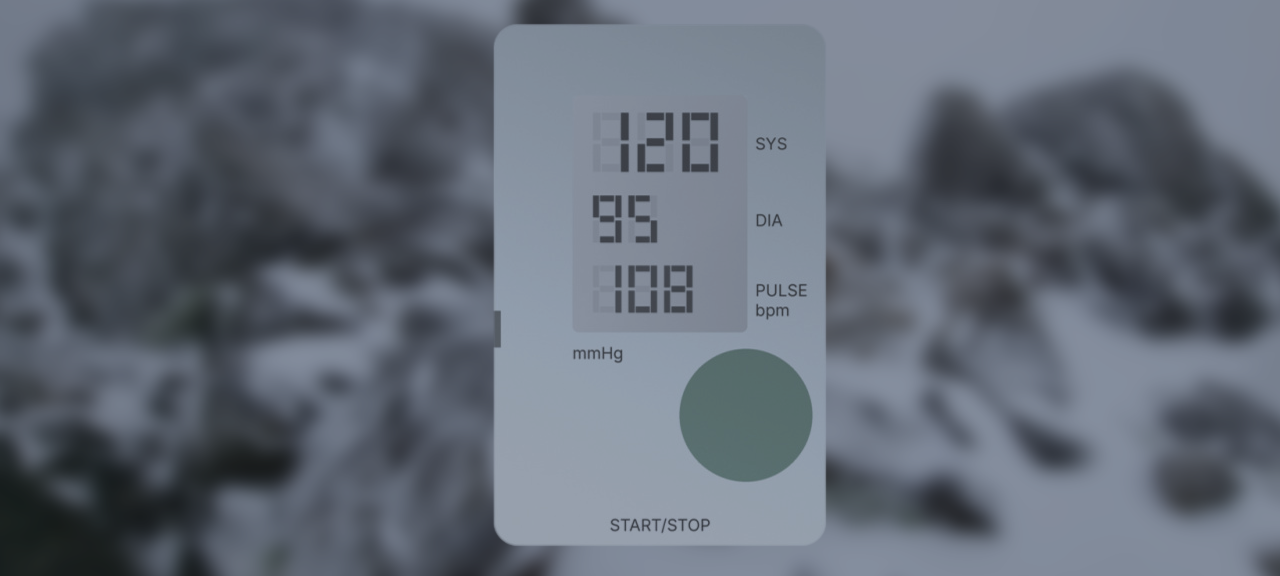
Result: 120 mmHg
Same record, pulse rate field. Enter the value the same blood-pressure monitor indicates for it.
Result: 108 bpm
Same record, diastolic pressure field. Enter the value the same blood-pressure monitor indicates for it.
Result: 95 mmHg
